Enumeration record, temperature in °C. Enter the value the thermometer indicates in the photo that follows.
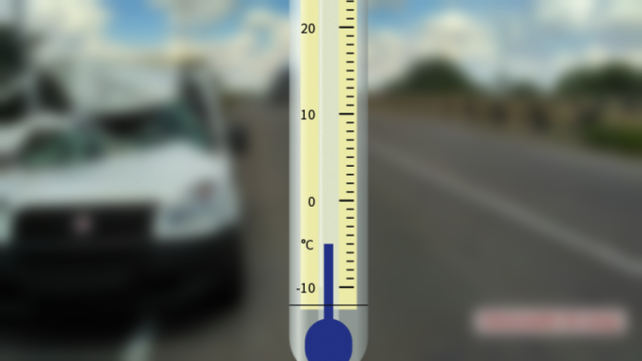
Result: -5 °C
